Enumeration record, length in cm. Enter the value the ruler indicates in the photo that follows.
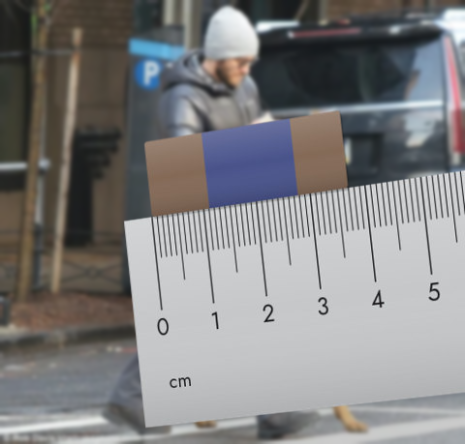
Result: 3.7 cm
